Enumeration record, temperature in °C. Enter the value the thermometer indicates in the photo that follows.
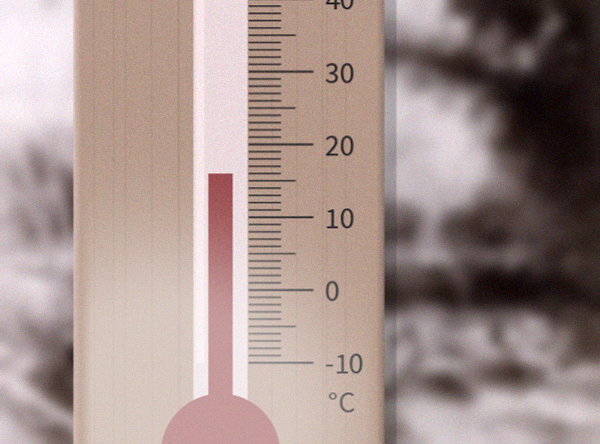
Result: 16 °C
